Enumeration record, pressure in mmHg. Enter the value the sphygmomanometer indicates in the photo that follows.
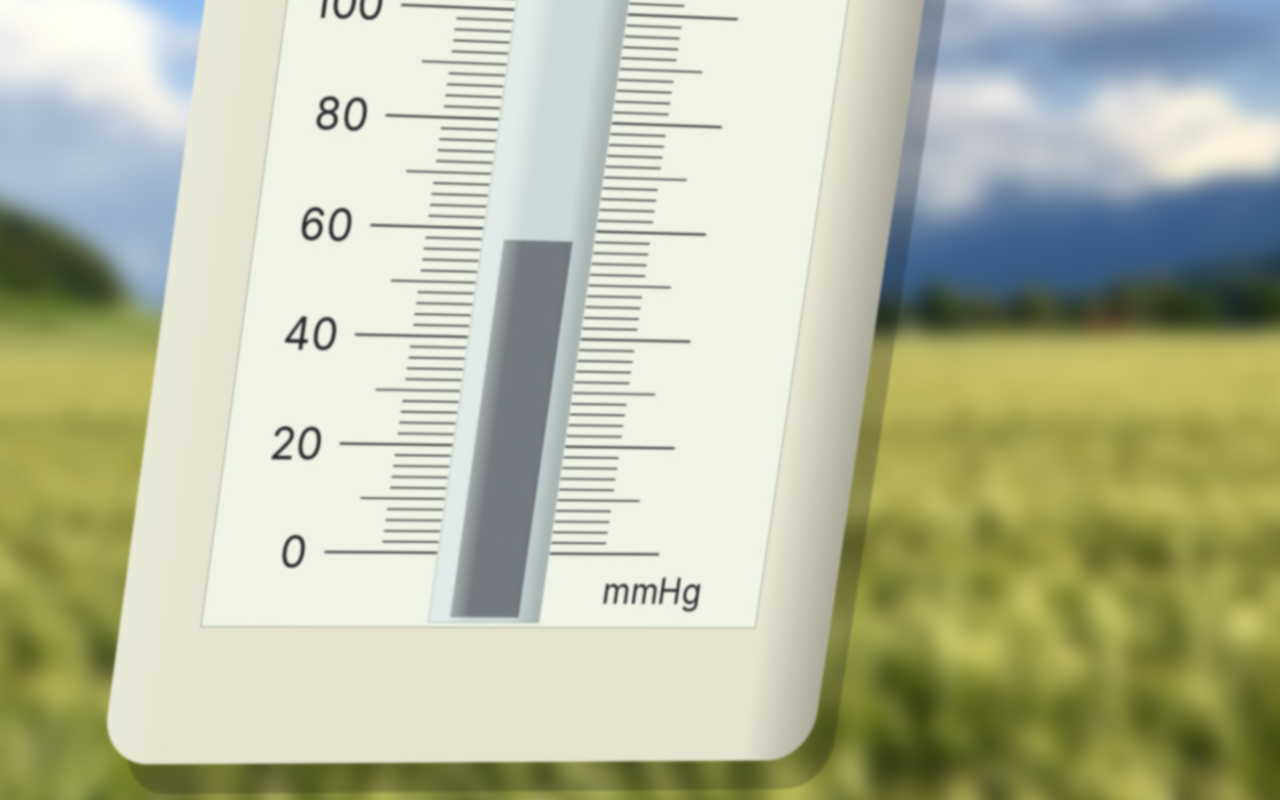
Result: 58 mmHg
